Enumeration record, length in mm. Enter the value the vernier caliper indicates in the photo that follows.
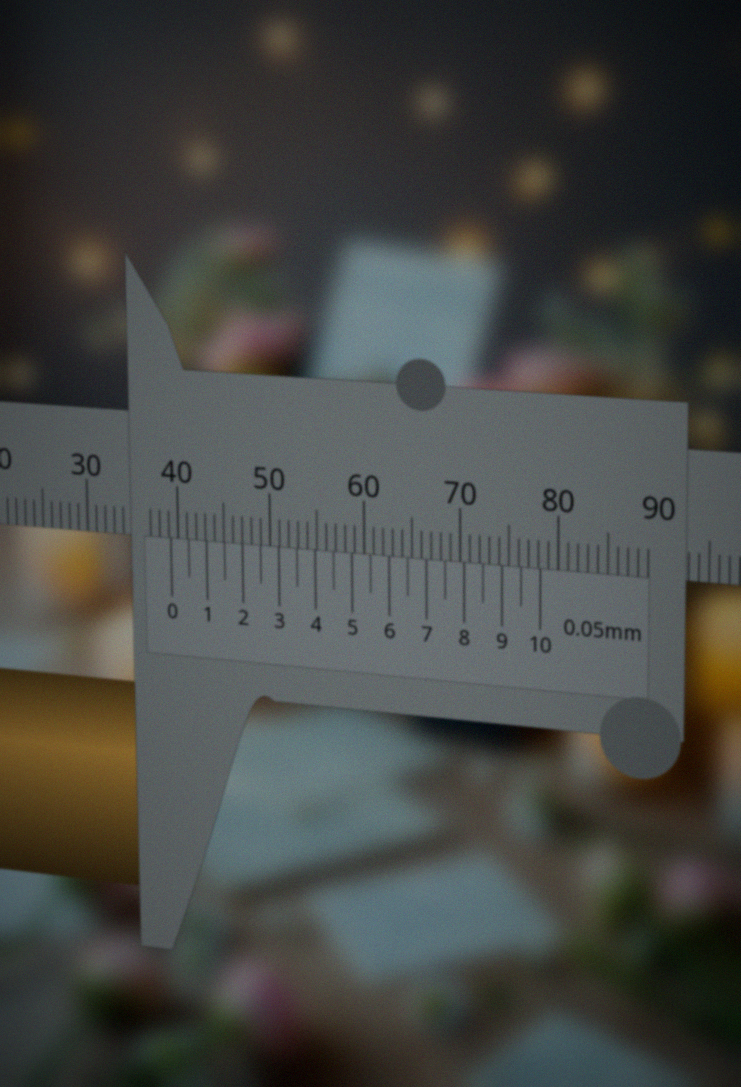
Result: 39.2 mm
